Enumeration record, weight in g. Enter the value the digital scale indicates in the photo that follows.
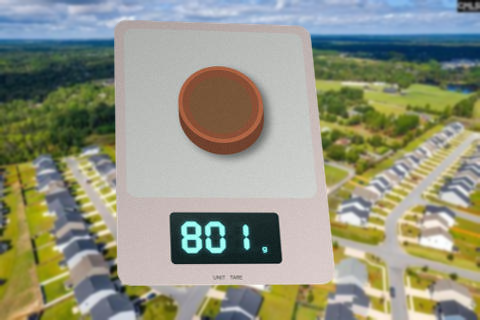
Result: 801 g
